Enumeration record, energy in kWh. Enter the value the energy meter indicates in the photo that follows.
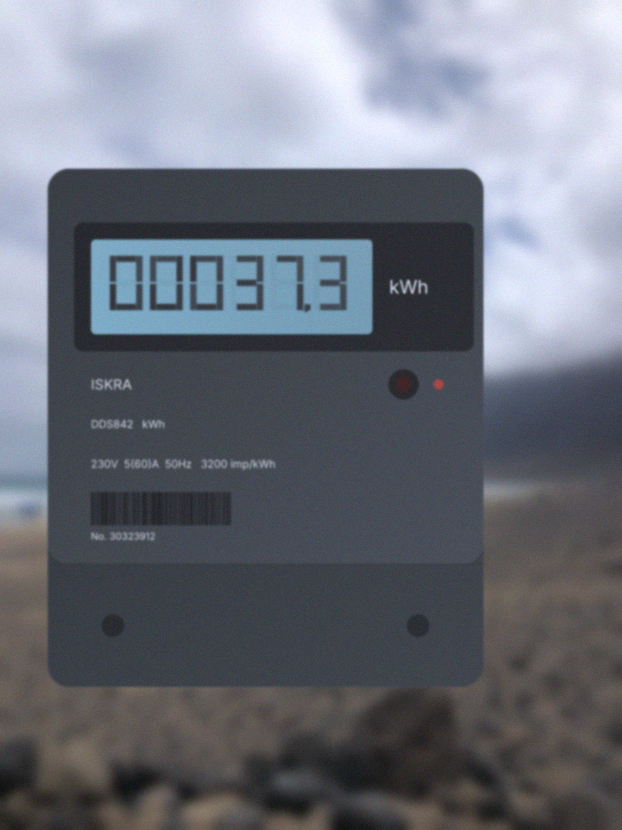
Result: 37.3 kWh
